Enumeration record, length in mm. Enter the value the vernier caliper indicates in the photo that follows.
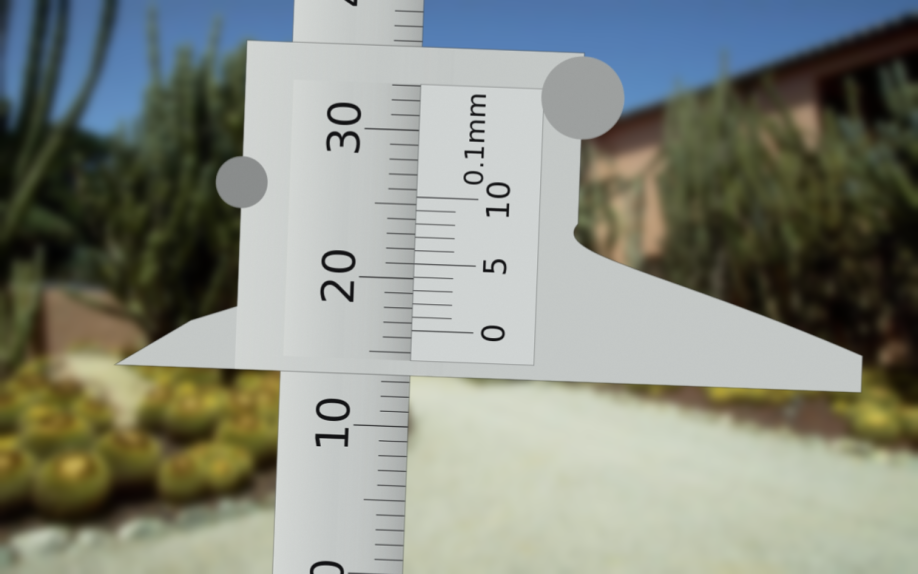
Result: 16.5 mm
